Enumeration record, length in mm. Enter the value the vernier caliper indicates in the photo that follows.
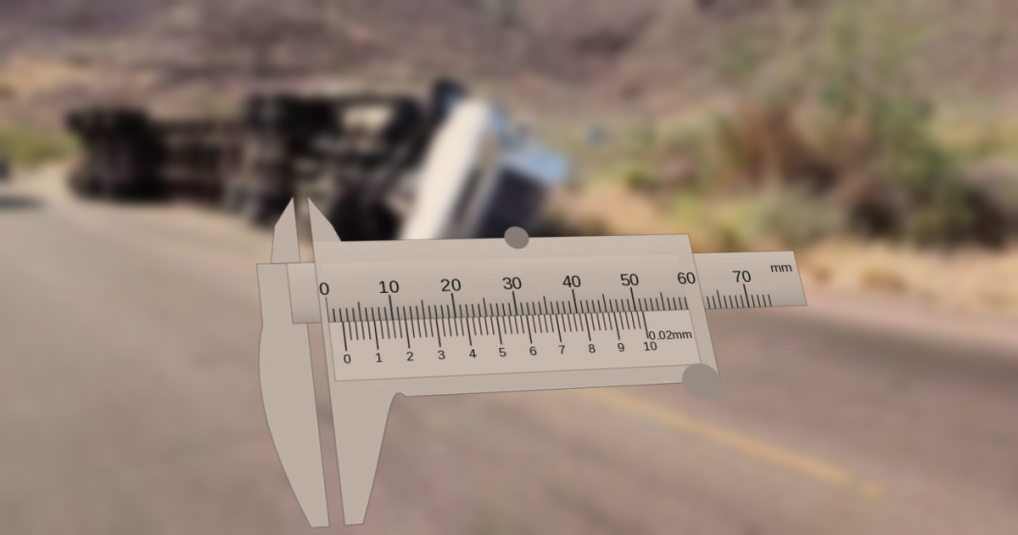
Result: 2.2 mm
